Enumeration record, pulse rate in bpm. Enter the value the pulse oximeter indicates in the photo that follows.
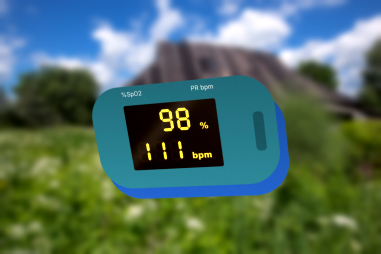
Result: 111 bpm
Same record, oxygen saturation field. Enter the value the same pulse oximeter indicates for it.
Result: 98 %
